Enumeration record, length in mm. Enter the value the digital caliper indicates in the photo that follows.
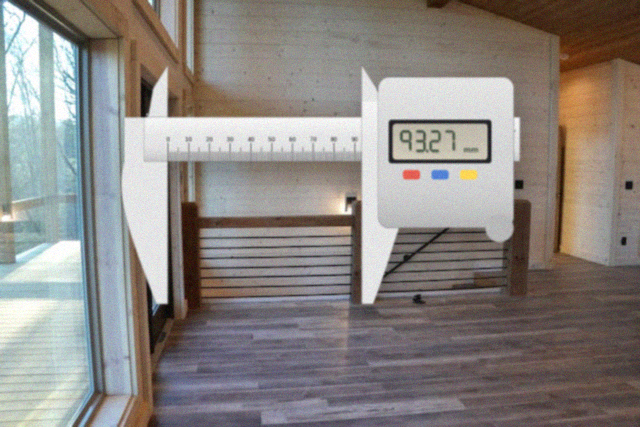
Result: 93.27 mm
